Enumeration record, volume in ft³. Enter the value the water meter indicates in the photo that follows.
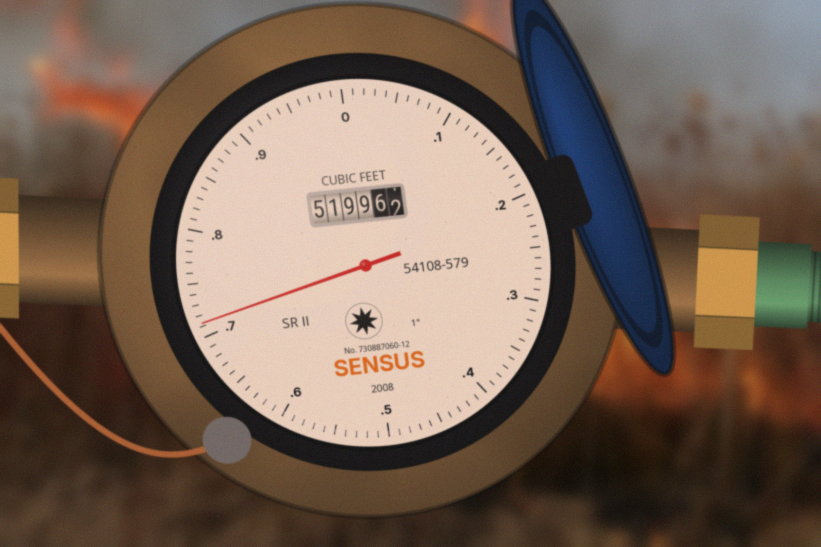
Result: 519961.71 ft³
